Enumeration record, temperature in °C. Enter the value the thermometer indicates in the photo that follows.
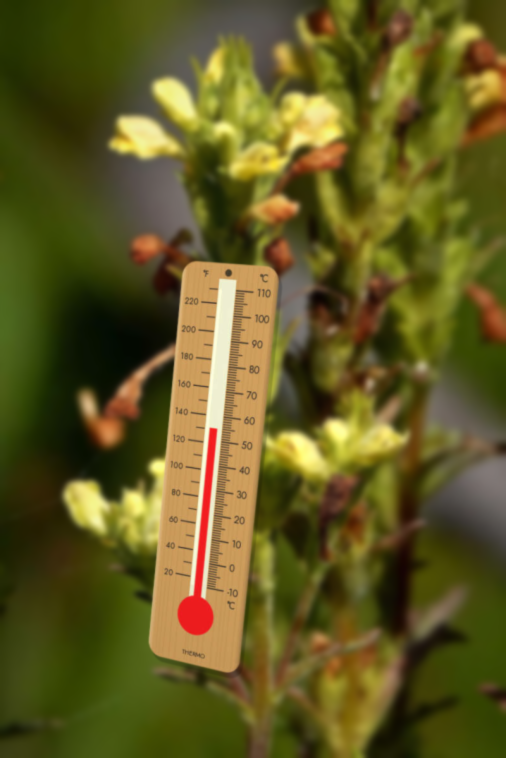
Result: 55 °C
